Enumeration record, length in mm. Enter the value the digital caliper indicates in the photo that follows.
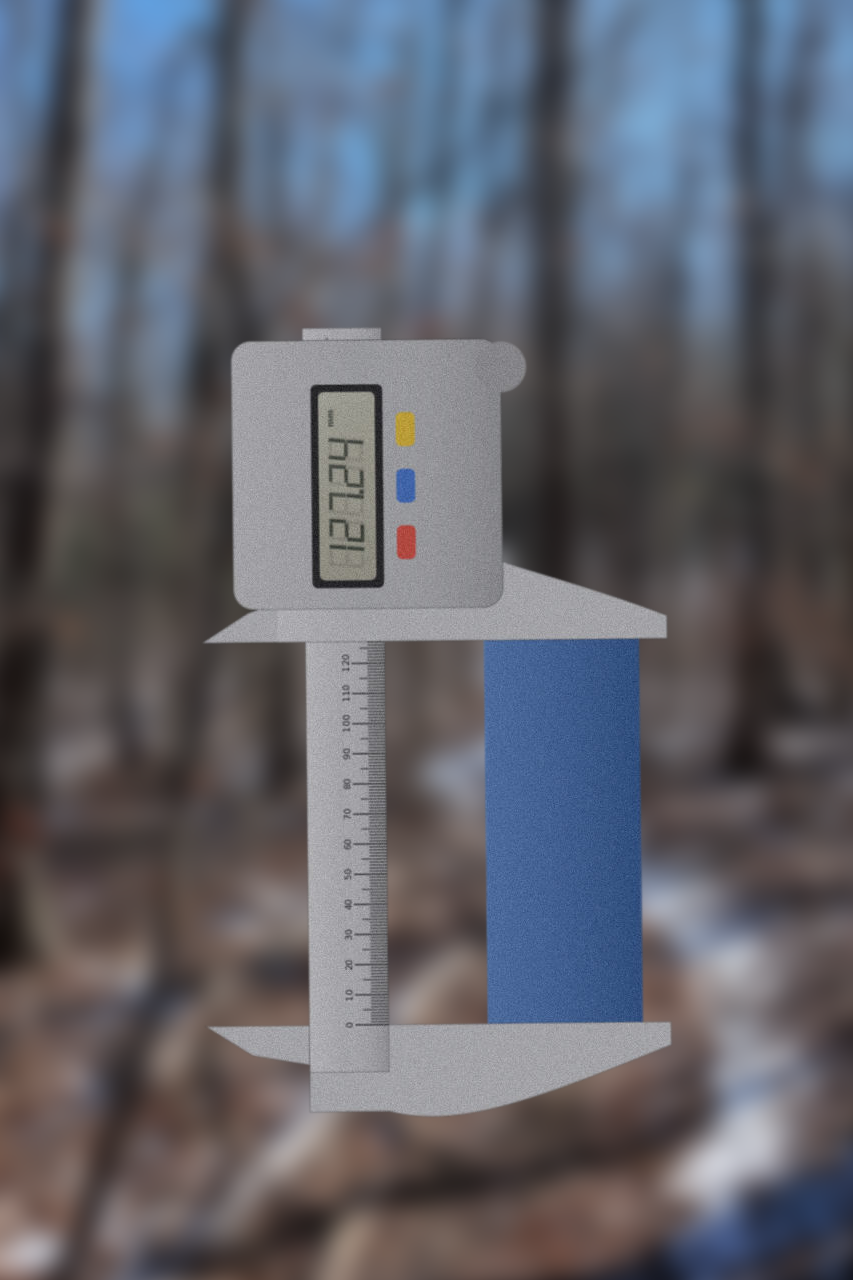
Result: 127.24 mm
